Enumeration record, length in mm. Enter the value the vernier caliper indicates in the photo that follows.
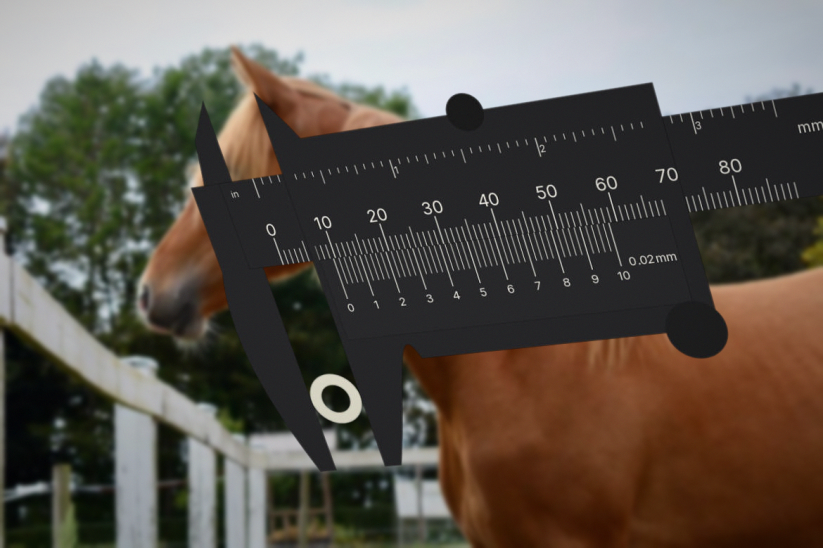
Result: 9.6 mm
